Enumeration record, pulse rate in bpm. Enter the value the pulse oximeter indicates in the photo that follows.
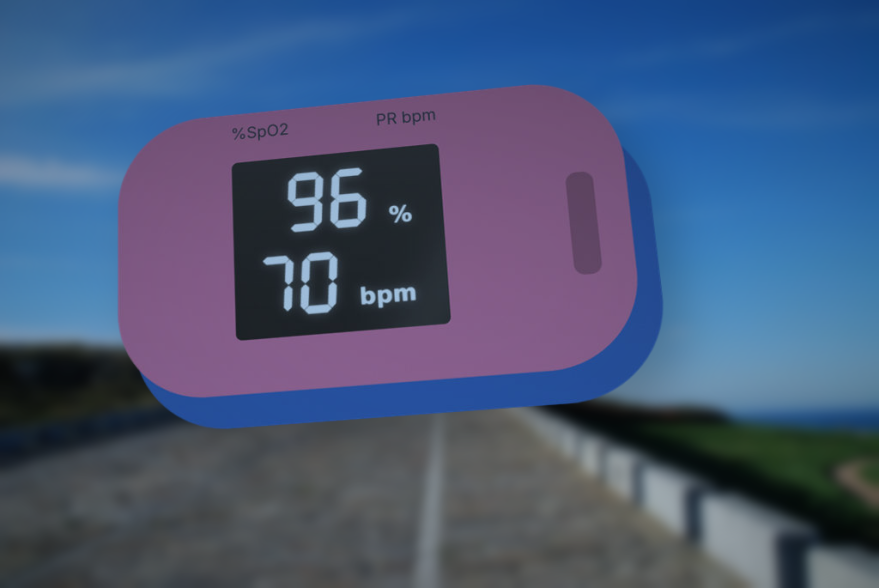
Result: 70 bpm
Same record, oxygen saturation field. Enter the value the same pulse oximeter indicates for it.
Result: 96 %
